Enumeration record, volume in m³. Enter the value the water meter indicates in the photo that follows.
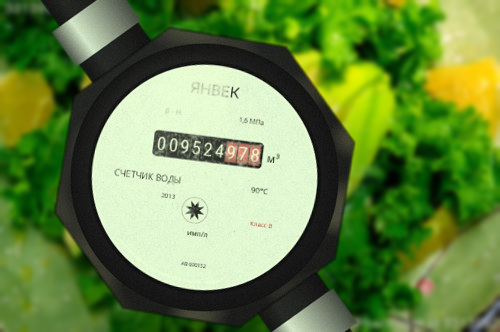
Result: 9524.978 m³
